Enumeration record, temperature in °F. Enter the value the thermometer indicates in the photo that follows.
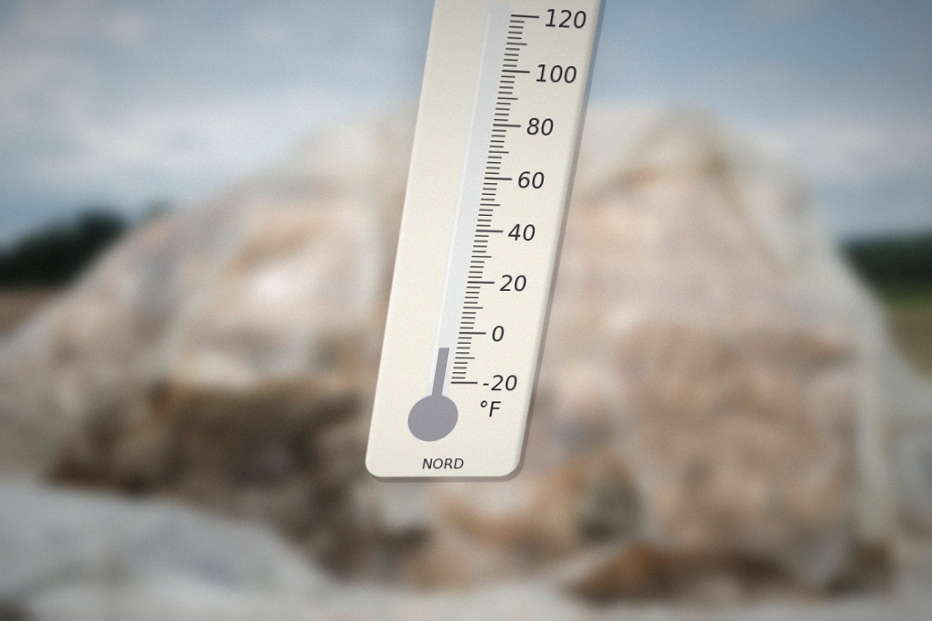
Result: -6 °F
